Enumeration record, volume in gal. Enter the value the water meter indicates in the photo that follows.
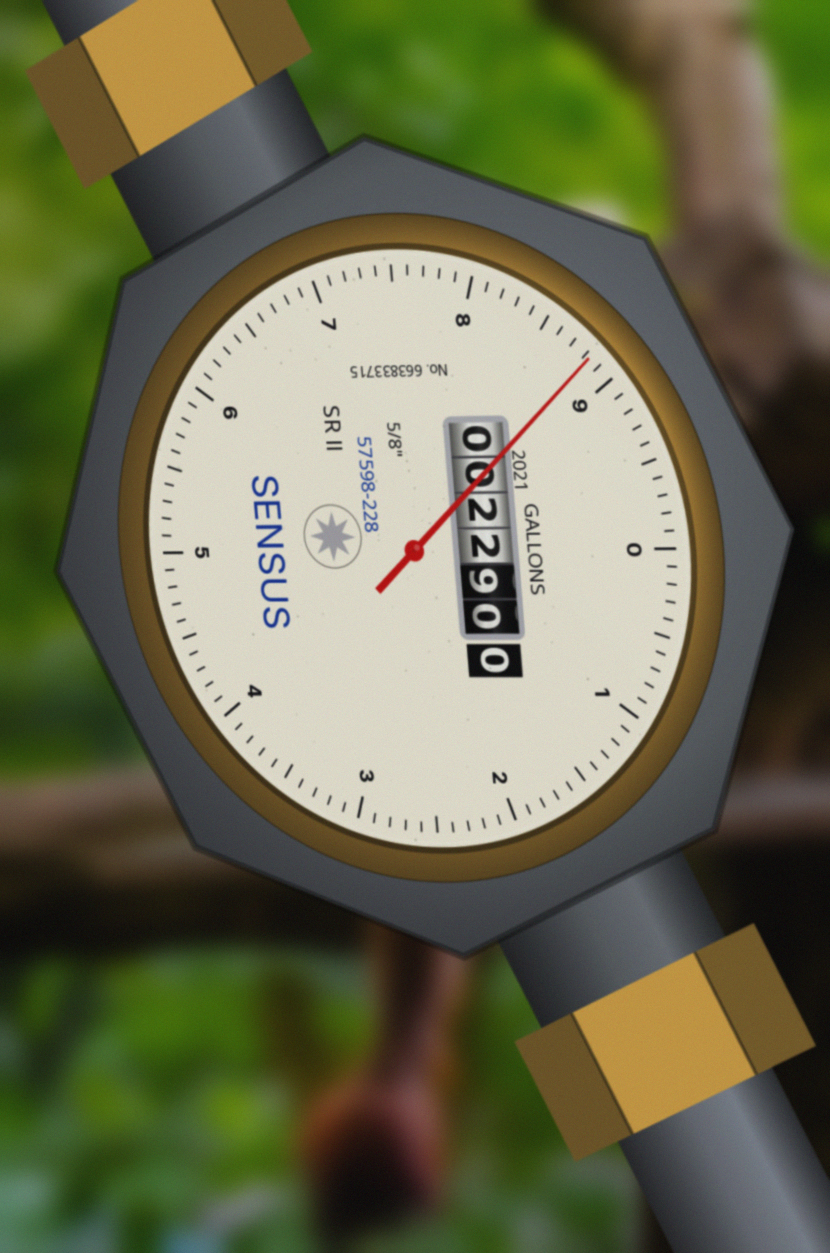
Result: 22898.8 gal
